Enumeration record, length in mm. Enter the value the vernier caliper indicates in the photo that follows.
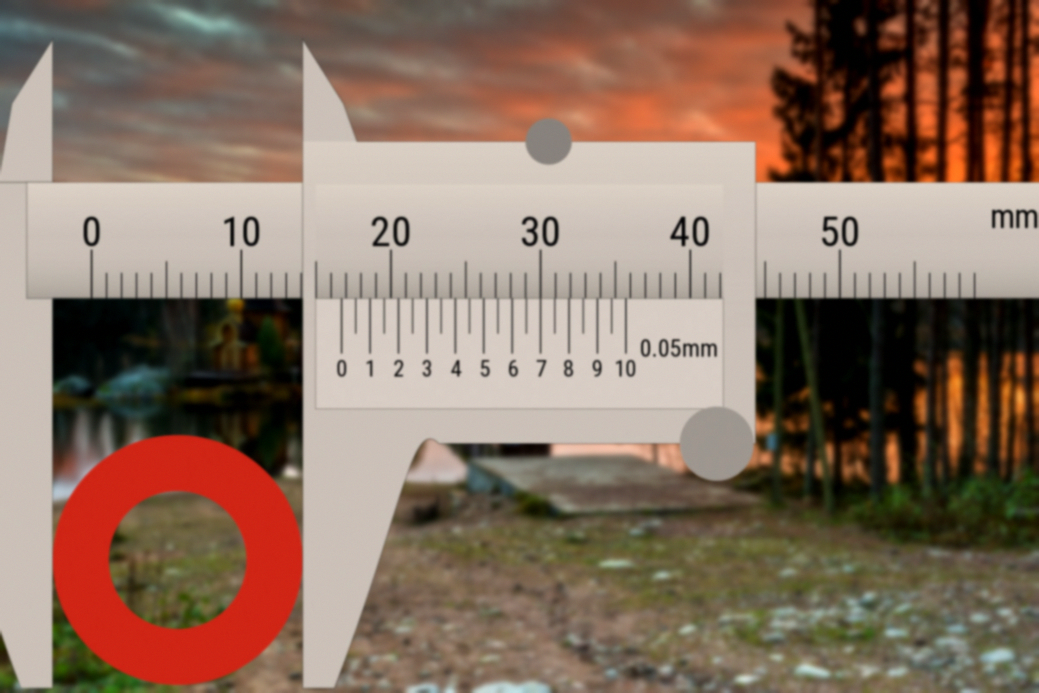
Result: 16.7 mm
